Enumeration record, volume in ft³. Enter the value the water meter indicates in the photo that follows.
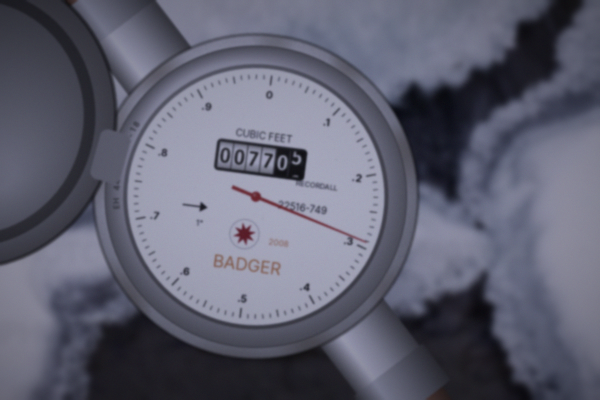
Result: 7705.29 ft³
